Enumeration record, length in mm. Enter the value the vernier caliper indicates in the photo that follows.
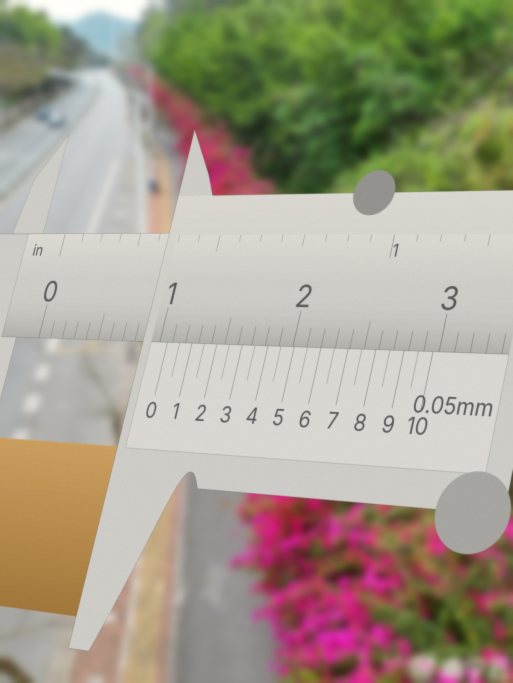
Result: 10.6 mm
